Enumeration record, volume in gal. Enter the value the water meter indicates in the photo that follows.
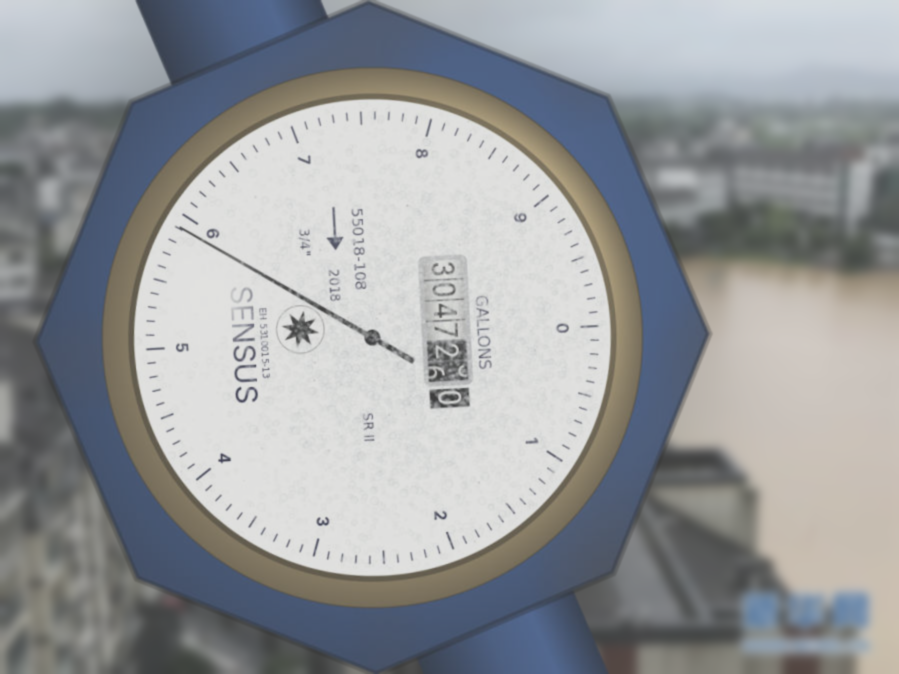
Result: 3047255.9 gal
